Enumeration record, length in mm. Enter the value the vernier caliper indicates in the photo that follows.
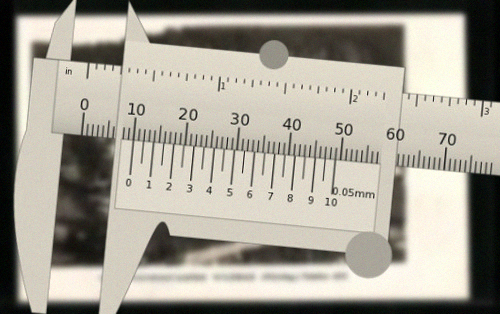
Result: 10.0 mm
